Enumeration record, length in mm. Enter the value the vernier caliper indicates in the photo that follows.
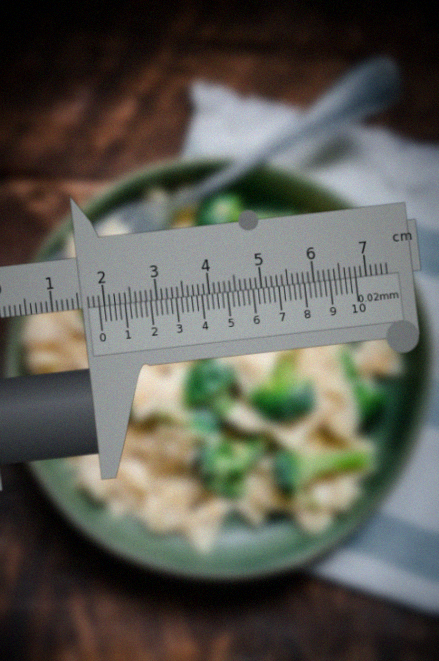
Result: 19.0 mm
